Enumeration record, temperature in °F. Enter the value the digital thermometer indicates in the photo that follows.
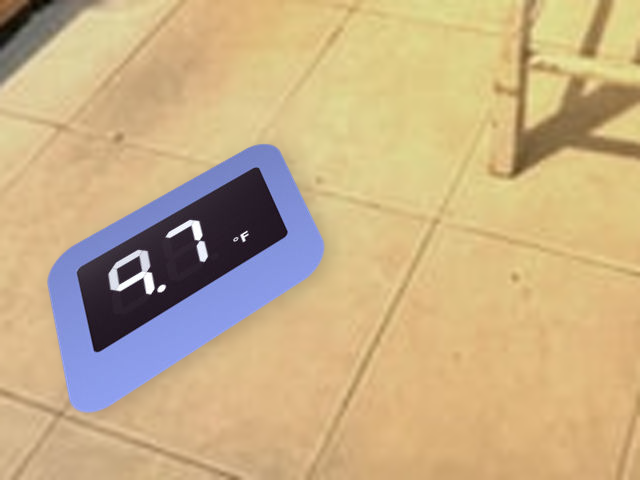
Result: 9.7 °F
